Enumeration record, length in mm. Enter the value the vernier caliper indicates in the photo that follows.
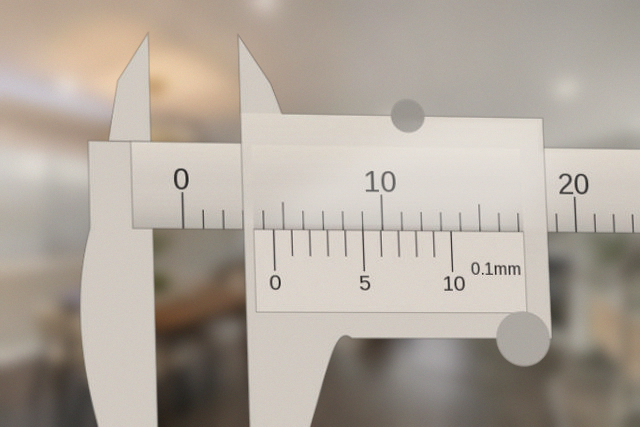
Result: 4.5 mm
